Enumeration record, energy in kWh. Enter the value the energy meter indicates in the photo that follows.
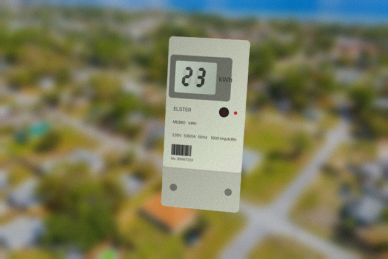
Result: 23 kWh
